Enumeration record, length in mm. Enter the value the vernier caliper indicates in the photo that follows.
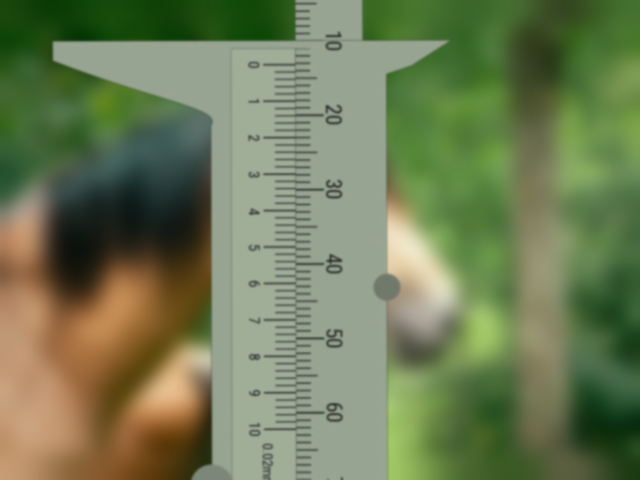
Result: 13.2 mm
